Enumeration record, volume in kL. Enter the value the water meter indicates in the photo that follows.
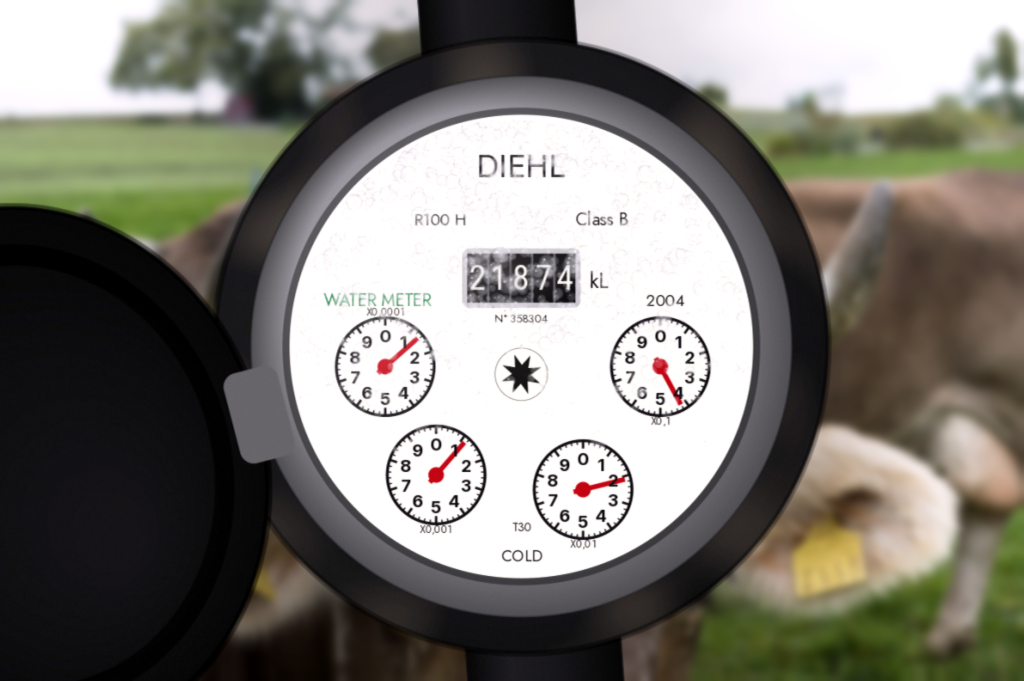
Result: 21874.4211 kL
